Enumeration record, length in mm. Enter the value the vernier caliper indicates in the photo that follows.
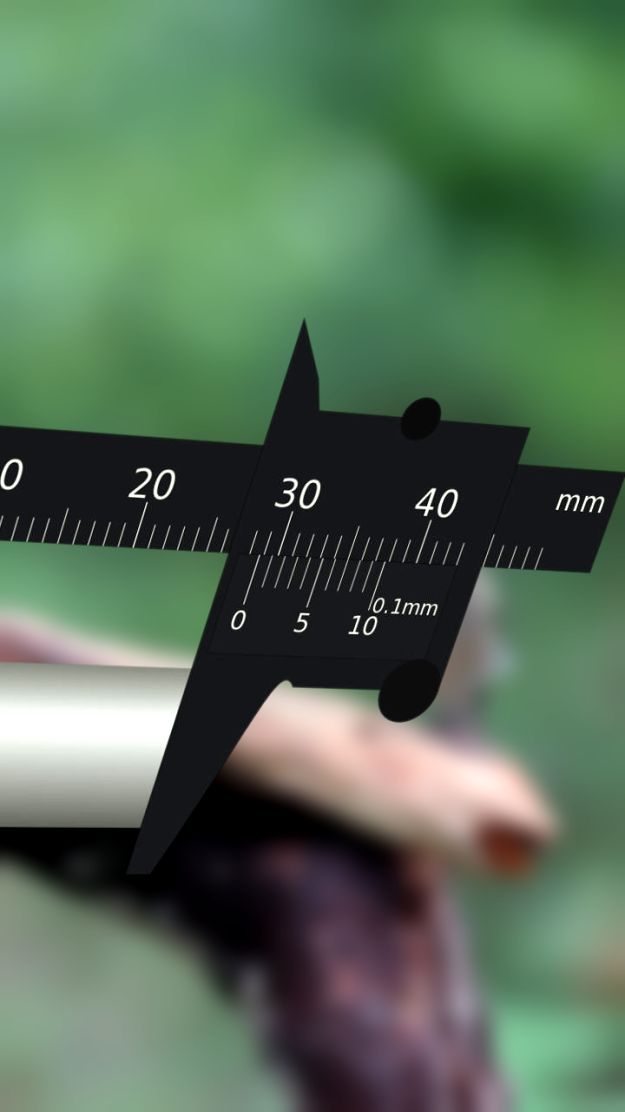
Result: 28.7 mm
